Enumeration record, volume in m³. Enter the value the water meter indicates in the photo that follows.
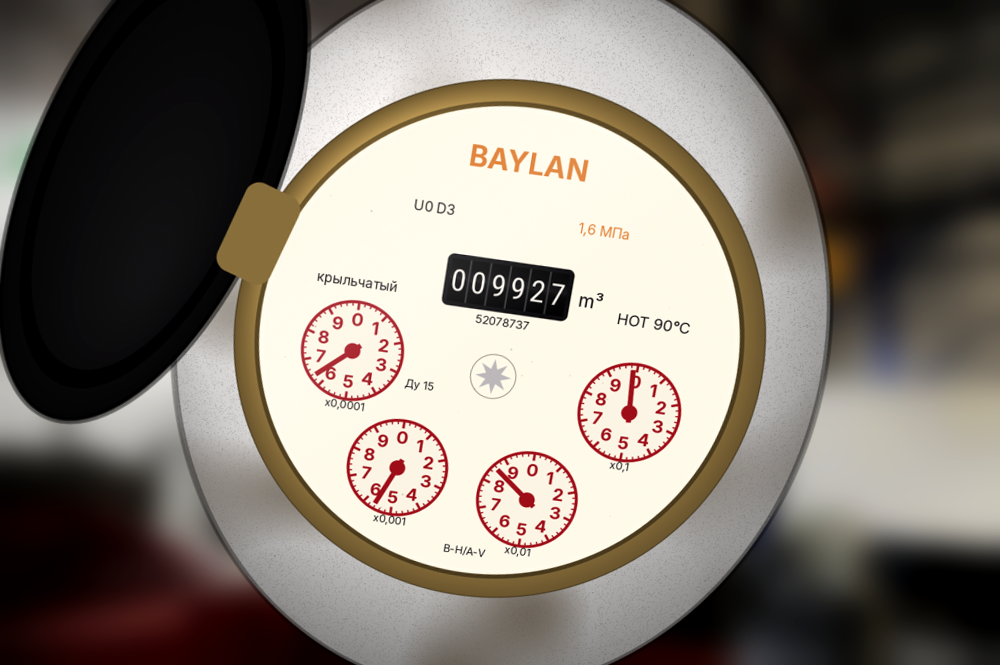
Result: 9926.9856 m³
